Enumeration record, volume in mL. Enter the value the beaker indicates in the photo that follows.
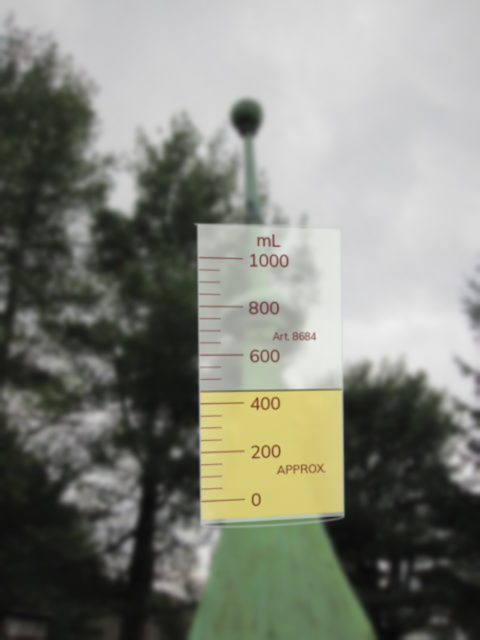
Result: 450 mL
